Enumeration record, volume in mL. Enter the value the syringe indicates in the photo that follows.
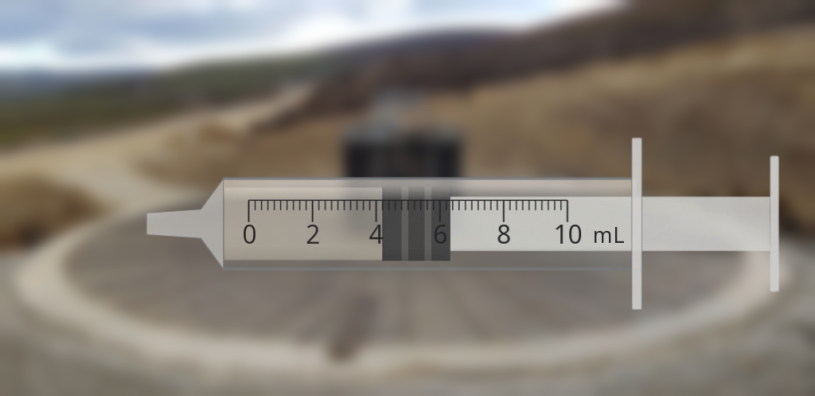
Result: 4.2 mL
